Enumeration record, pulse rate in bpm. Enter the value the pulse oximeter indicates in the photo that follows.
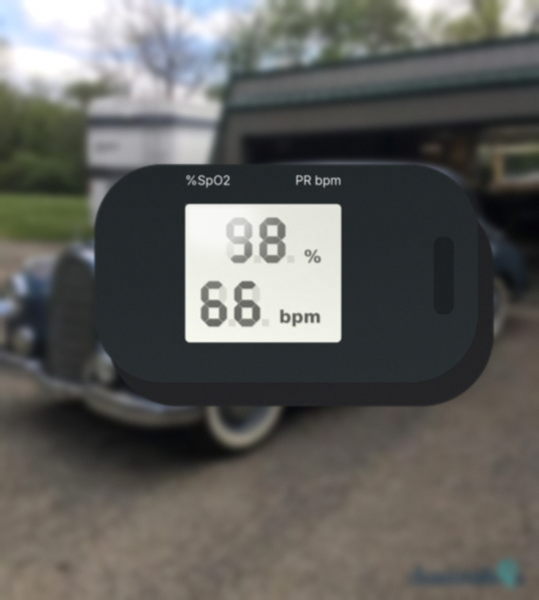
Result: 66 bpm
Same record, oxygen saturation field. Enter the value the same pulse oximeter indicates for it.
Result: 98 %
